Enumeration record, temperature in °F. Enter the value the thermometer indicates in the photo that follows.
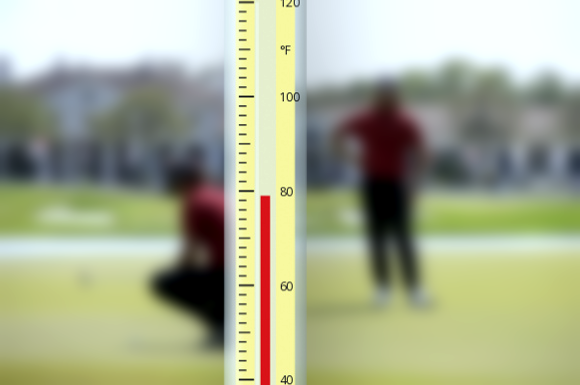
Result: 79 °F
